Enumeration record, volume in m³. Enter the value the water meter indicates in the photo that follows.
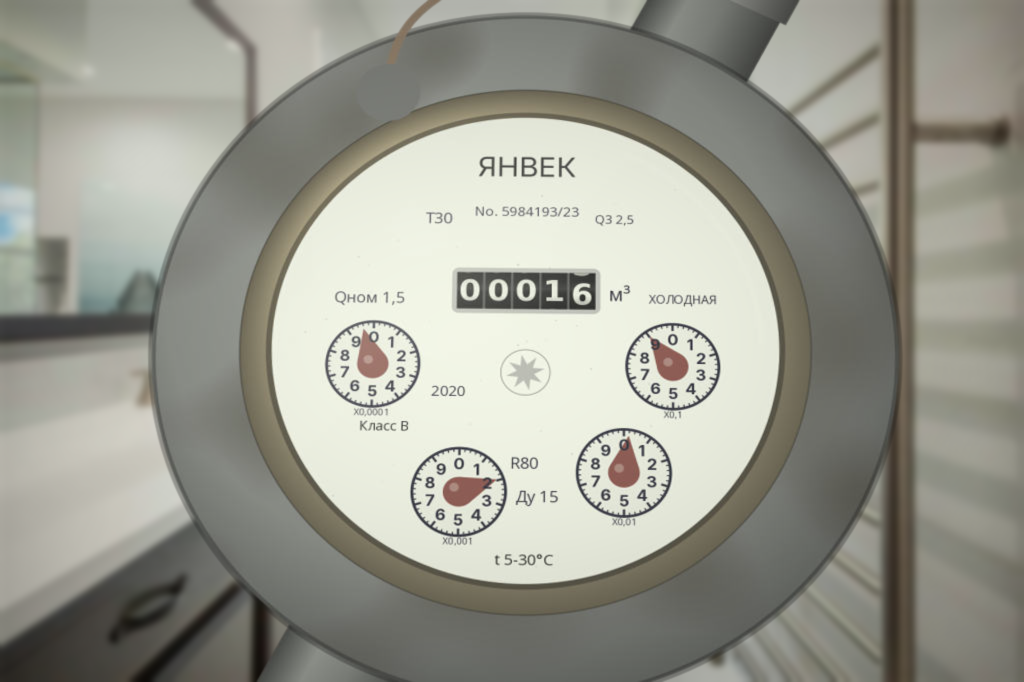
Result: 15.9019 m³
